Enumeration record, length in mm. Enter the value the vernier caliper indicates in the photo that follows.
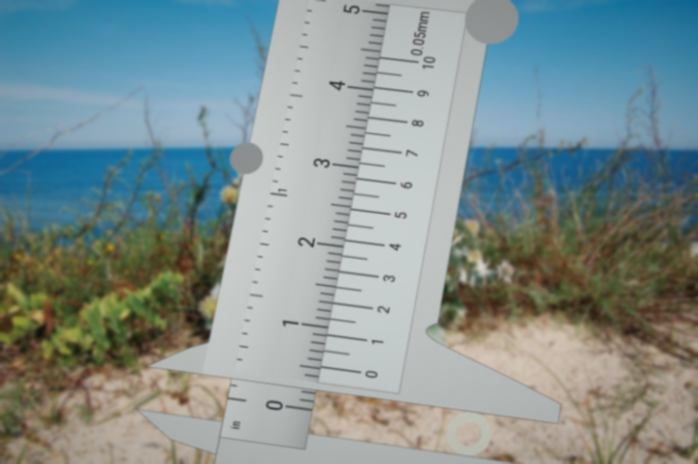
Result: 5.2 mm
